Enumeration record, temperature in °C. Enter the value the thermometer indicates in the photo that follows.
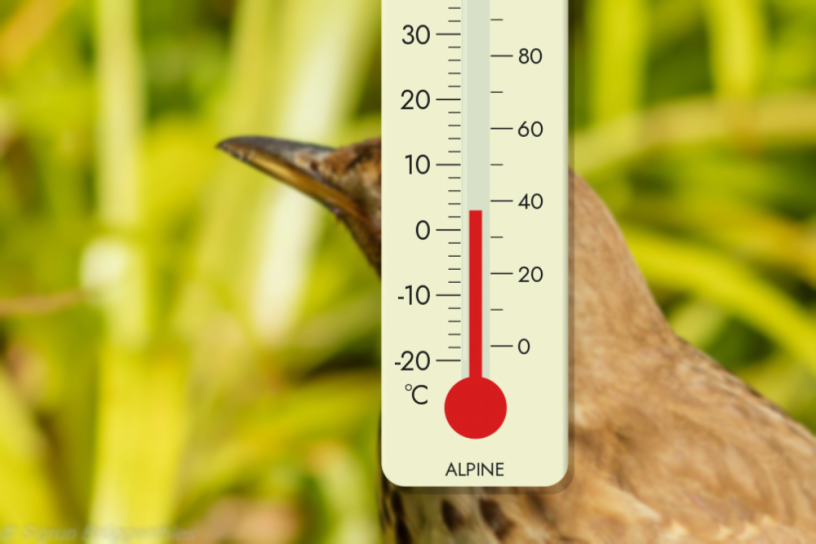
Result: 3 °C
